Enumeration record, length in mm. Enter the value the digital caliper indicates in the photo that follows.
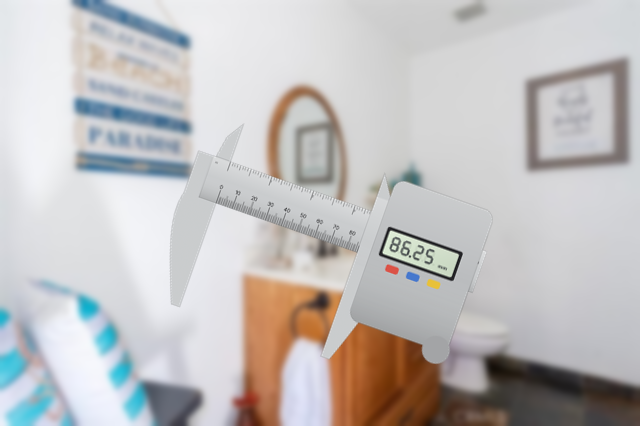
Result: 86.25 mm
